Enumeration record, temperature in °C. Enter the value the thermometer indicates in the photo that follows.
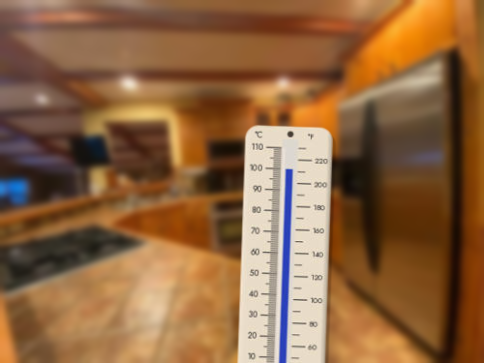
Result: 100 °C
